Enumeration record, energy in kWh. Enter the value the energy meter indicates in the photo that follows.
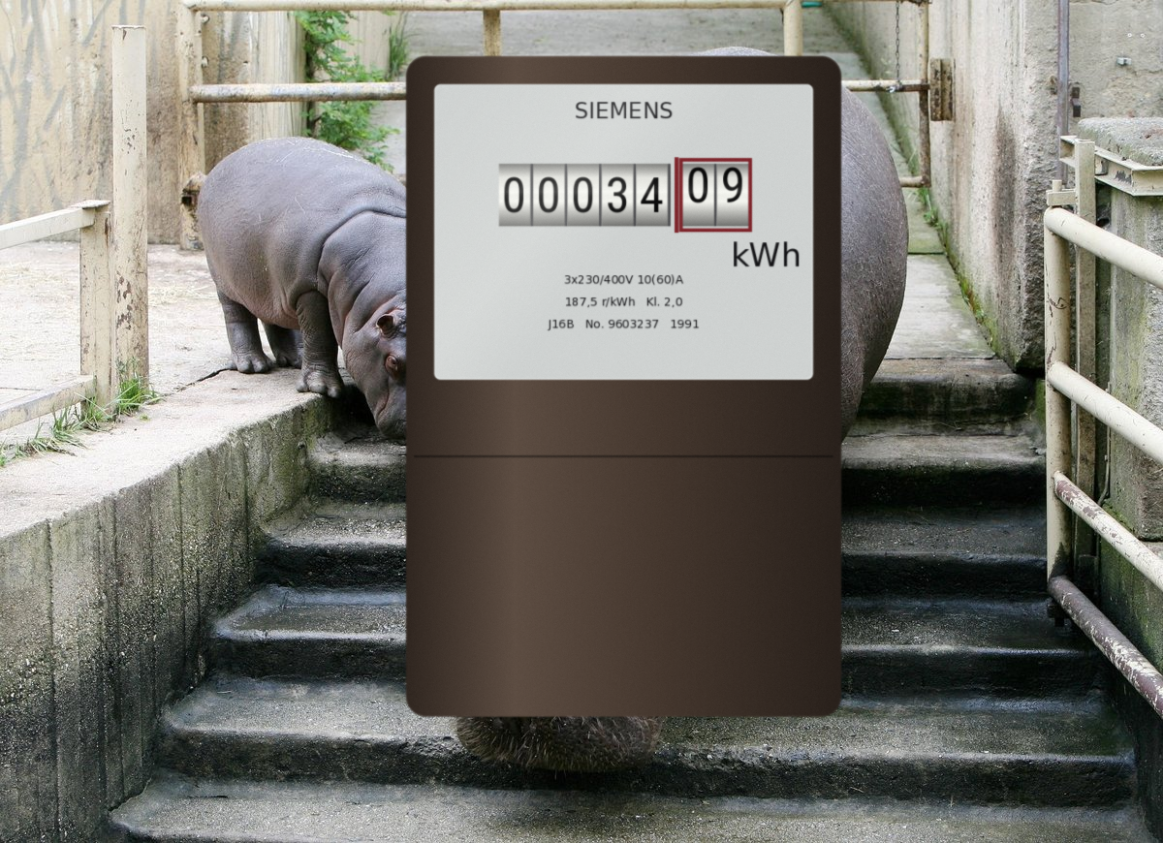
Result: 34.09 kWh
